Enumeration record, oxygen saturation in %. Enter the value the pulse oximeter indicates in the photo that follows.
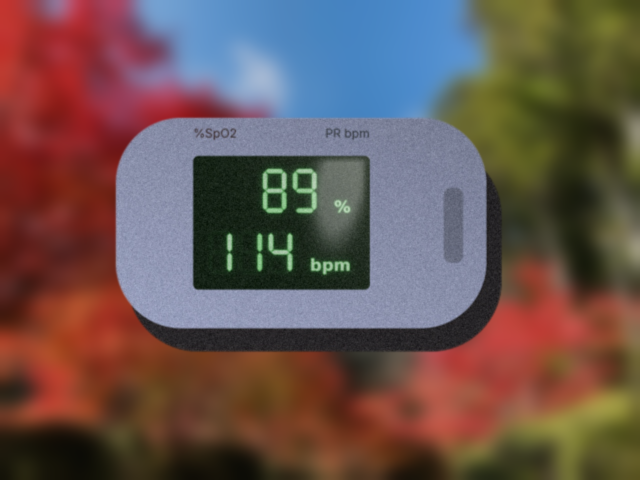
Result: 89 %
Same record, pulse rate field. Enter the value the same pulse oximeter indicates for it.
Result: 114 bpm
